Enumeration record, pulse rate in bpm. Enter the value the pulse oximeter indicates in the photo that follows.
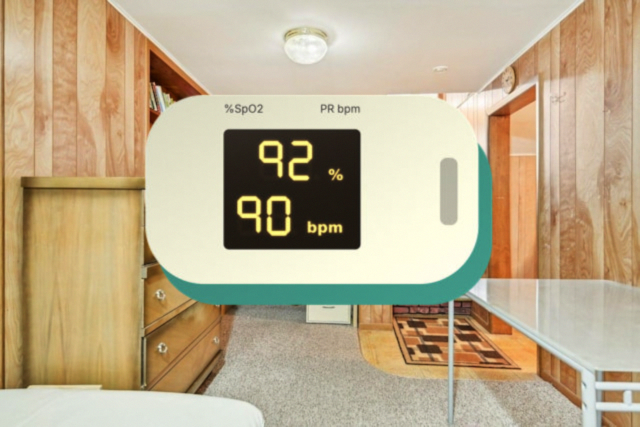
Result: 90 bpm
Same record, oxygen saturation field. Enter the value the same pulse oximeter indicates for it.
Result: 92 %
